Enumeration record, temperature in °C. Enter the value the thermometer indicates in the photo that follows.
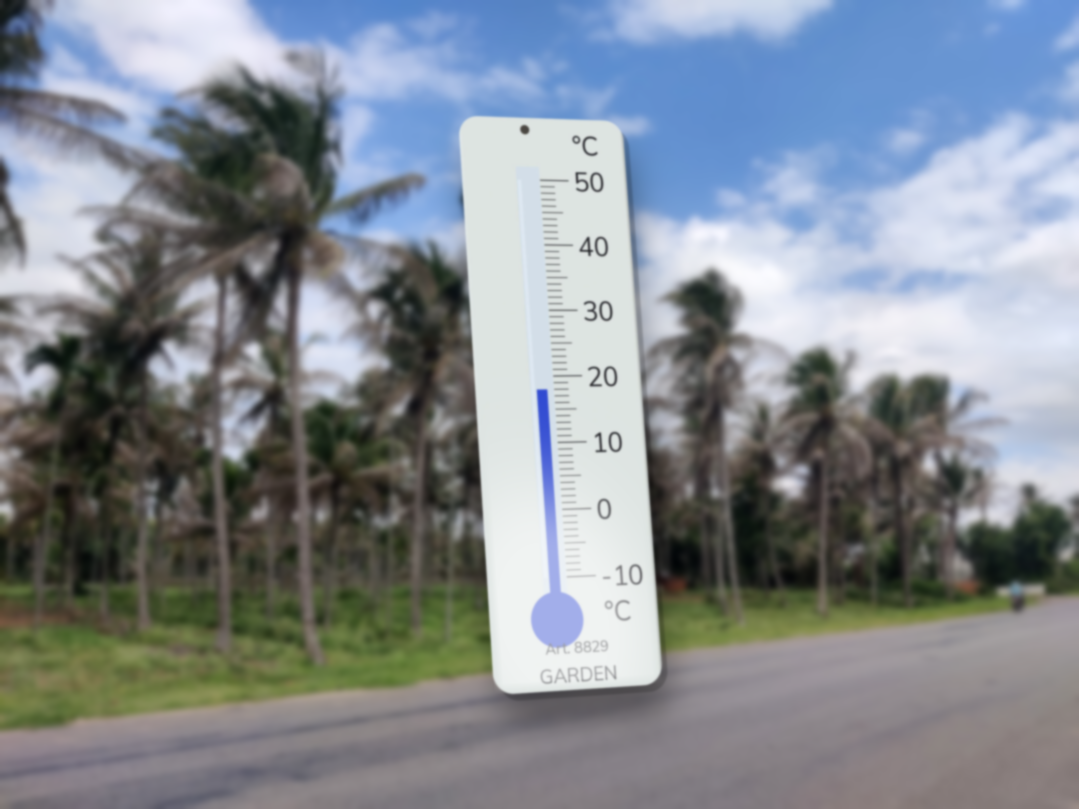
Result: 18 °C
